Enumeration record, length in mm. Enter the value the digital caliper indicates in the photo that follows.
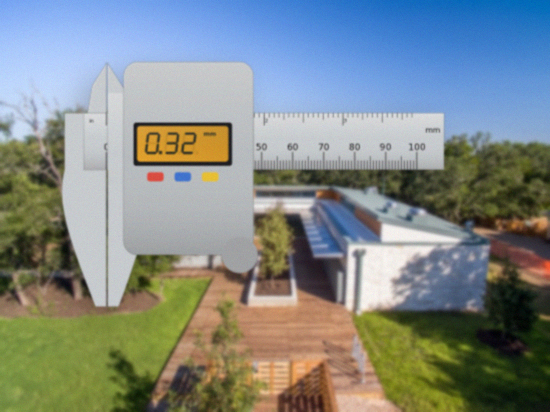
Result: 0.32 mm
